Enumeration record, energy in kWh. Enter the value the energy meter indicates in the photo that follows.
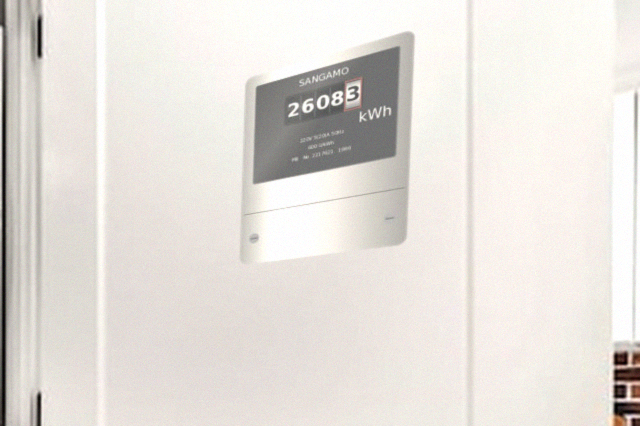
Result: 2608.3 kWh
